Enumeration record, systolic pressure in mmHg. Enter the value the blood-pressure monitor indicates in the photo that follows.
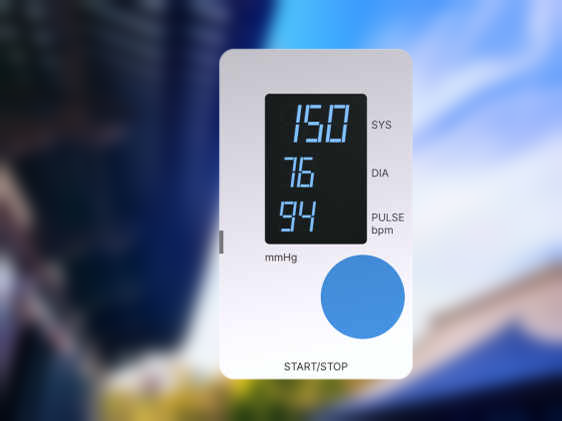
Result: 150 mmHg
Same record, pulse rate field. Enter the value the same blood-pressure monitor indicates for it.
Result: 94 bpm
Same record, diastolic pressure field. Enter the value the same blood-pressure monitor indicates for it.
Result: 76 mmHg
